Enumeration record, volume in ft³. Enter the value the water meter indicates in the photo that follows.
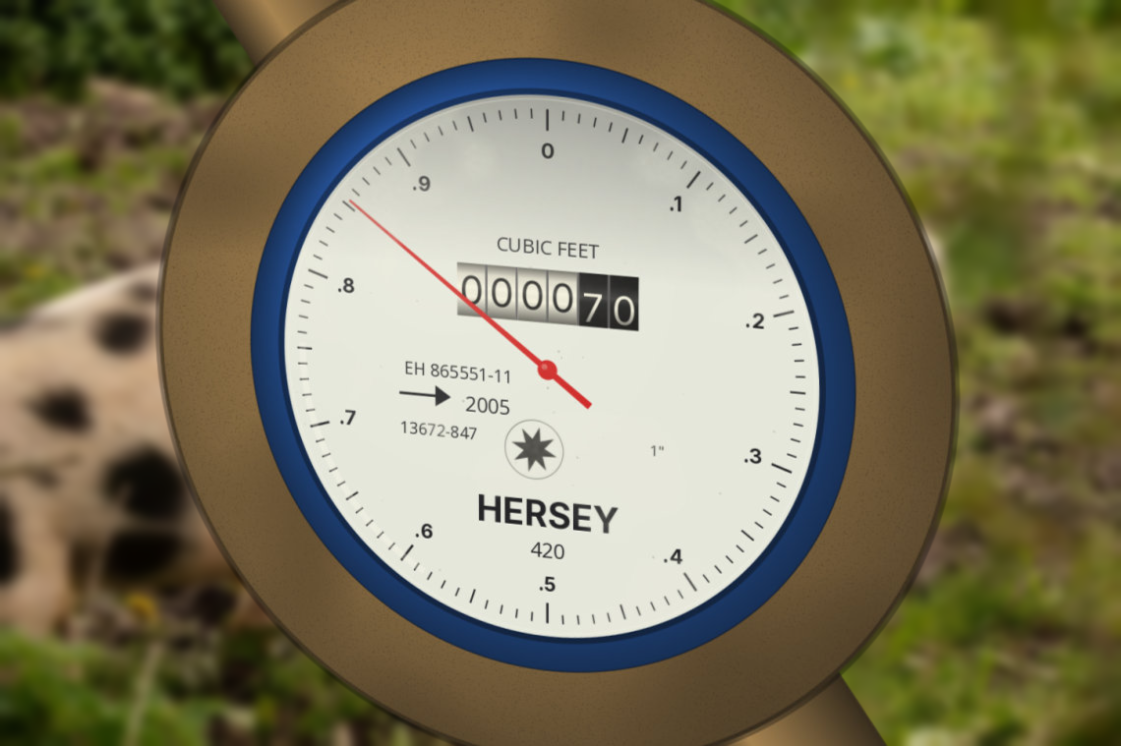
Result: 69.85 ft³
